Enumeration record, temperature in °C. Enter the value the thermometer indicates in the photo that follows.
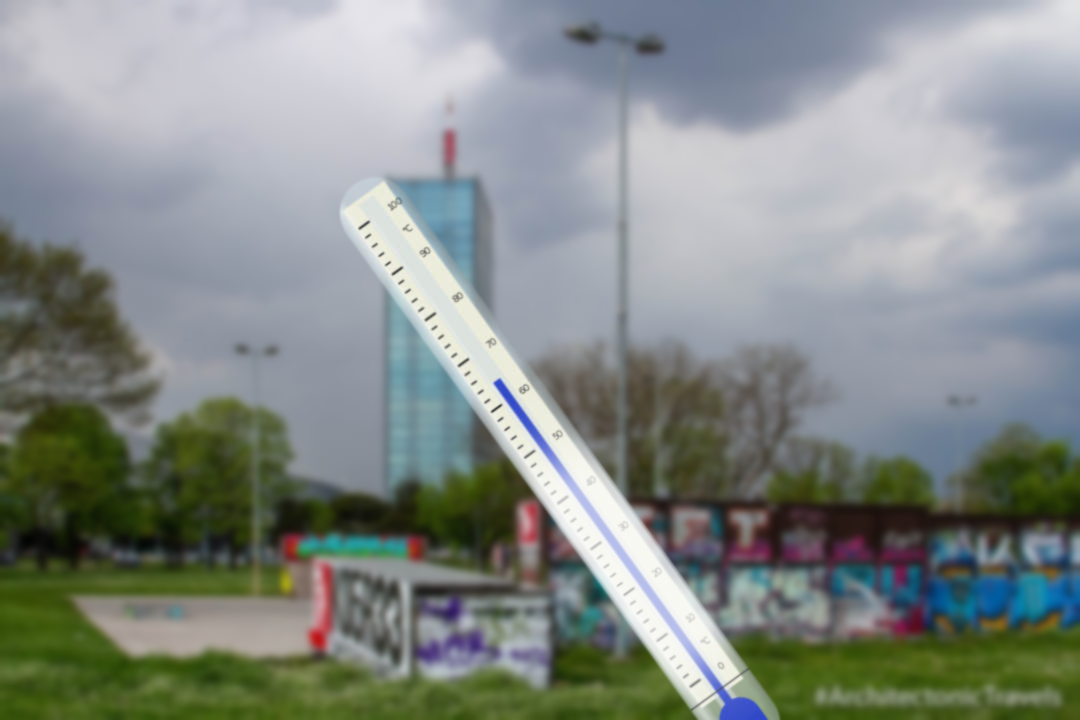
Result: 64 °C
